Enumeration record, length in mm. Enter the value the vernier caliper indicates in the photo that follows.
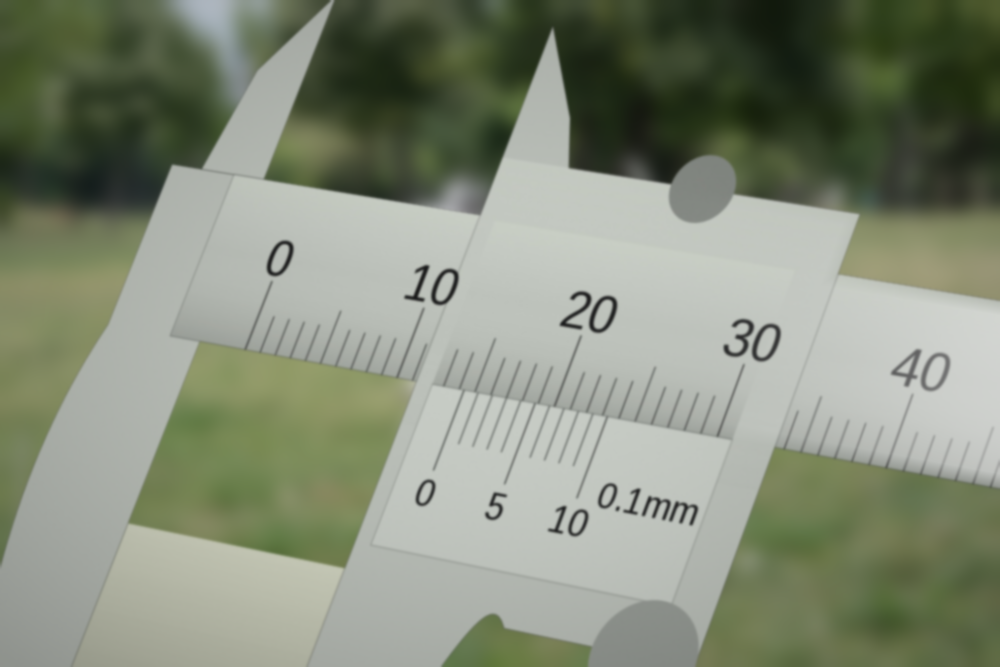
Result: 14.3 mm
